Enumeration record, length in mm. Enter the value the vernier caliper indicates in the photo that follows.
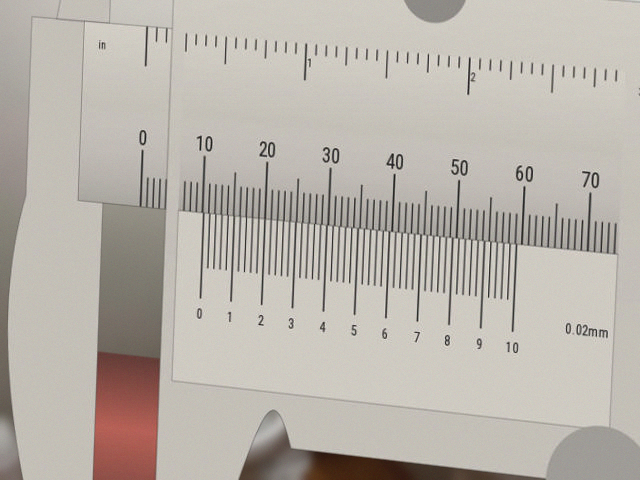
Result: 10.2 mm
